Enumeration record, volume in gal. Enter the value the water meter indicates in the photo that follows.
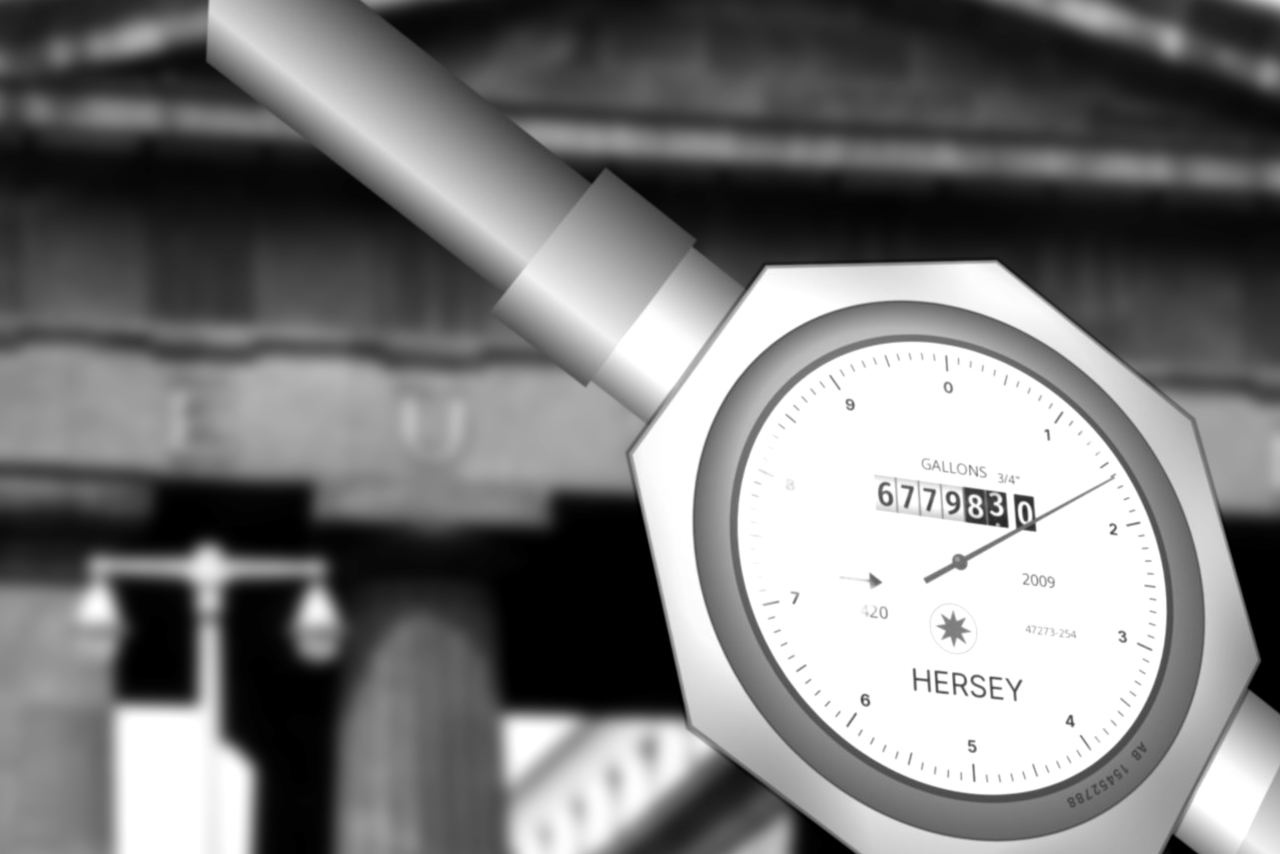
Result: 6779831.6 gal
